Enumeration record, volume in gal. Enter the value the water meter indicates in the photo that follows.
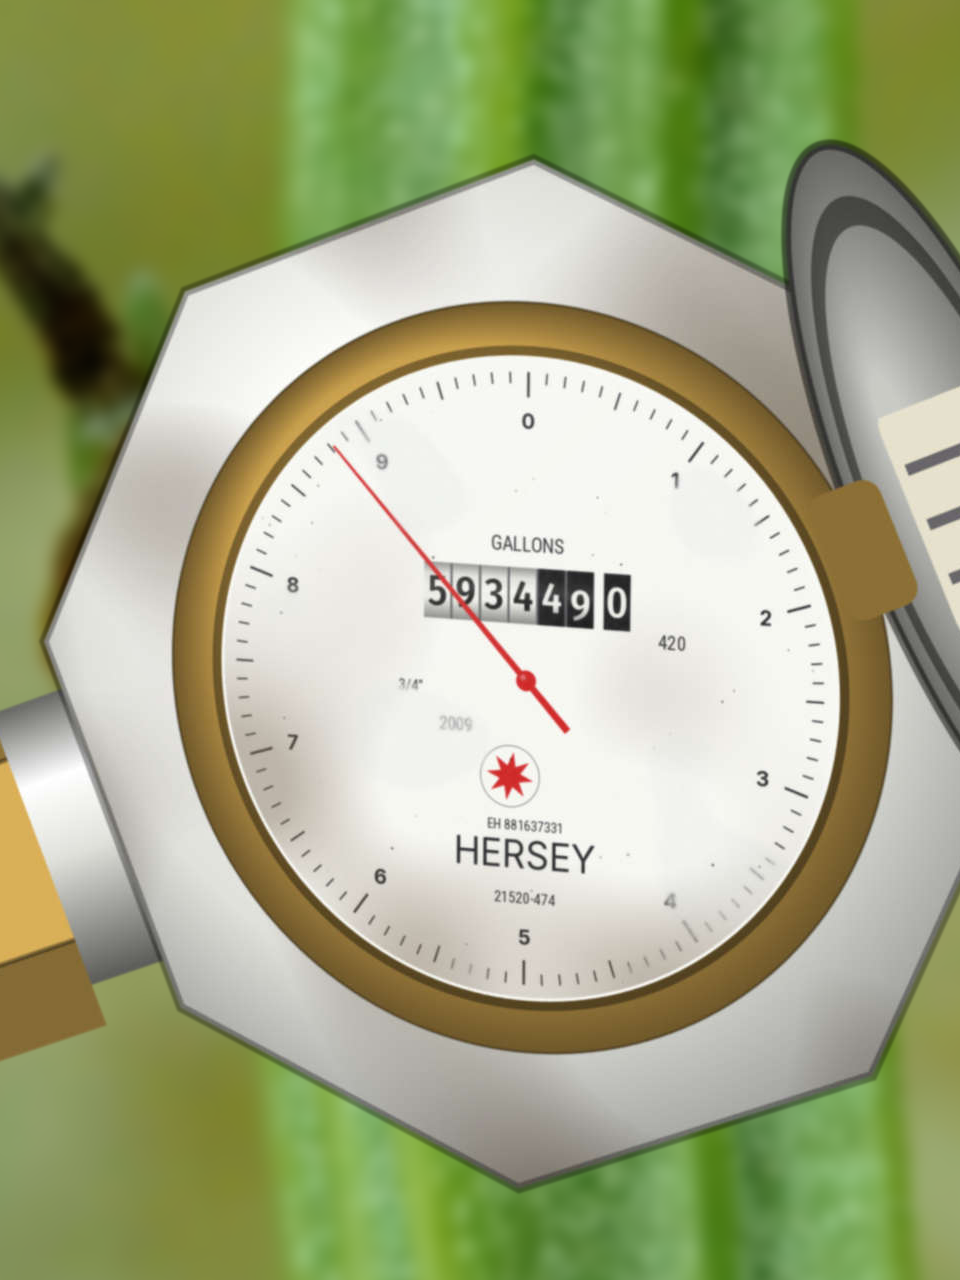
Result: 5934488.8 gal
